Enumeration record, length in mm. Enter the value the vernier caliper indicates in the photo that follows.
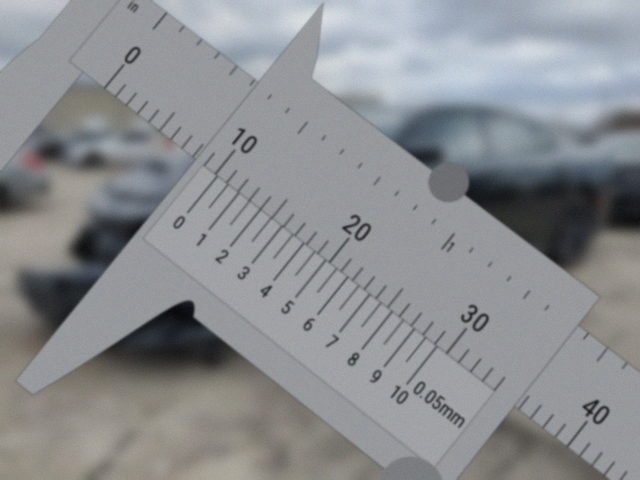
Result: 10.2 mm
